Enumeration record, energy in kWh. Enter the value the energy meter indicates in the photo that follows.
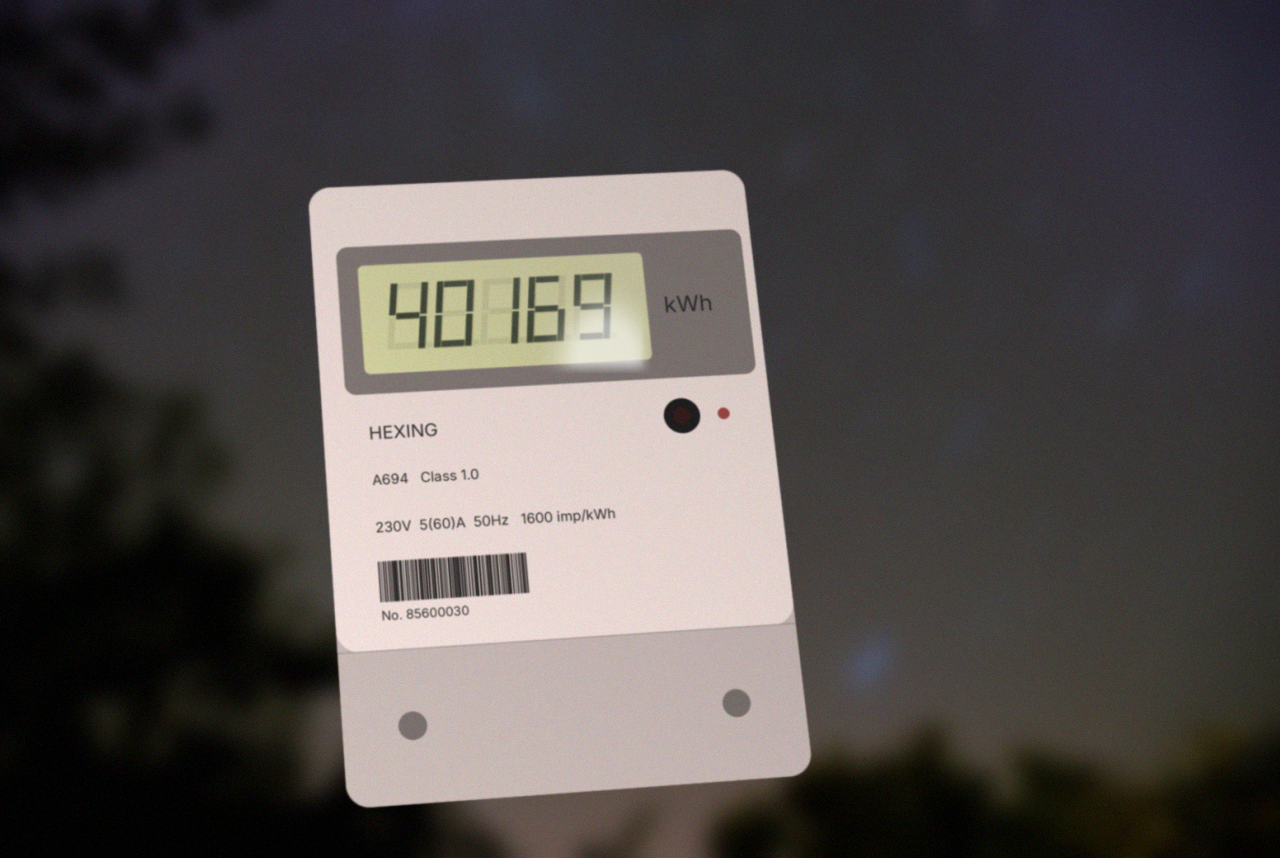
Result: 40169 kWh
